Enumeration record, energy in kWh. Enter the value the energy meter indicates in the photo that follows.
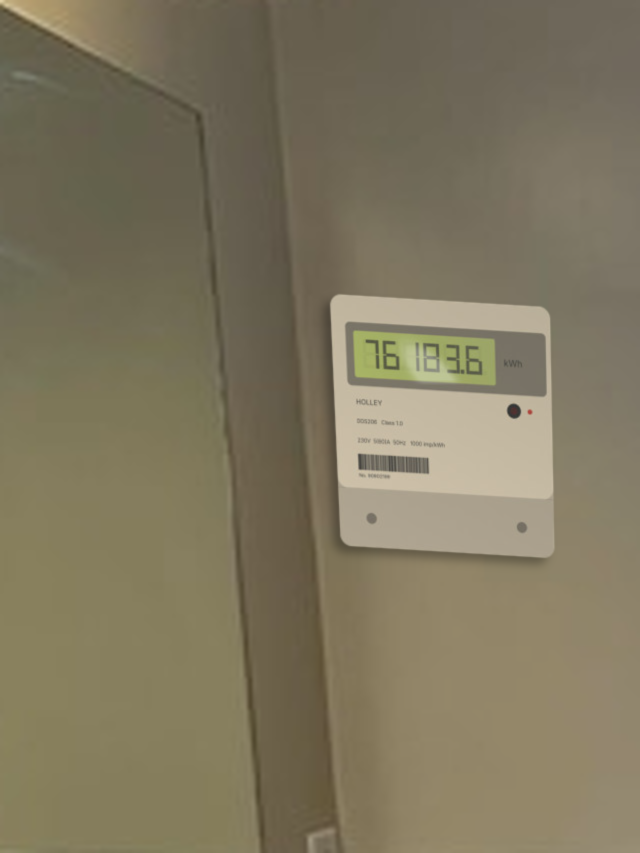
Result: 76183.6 kWh
